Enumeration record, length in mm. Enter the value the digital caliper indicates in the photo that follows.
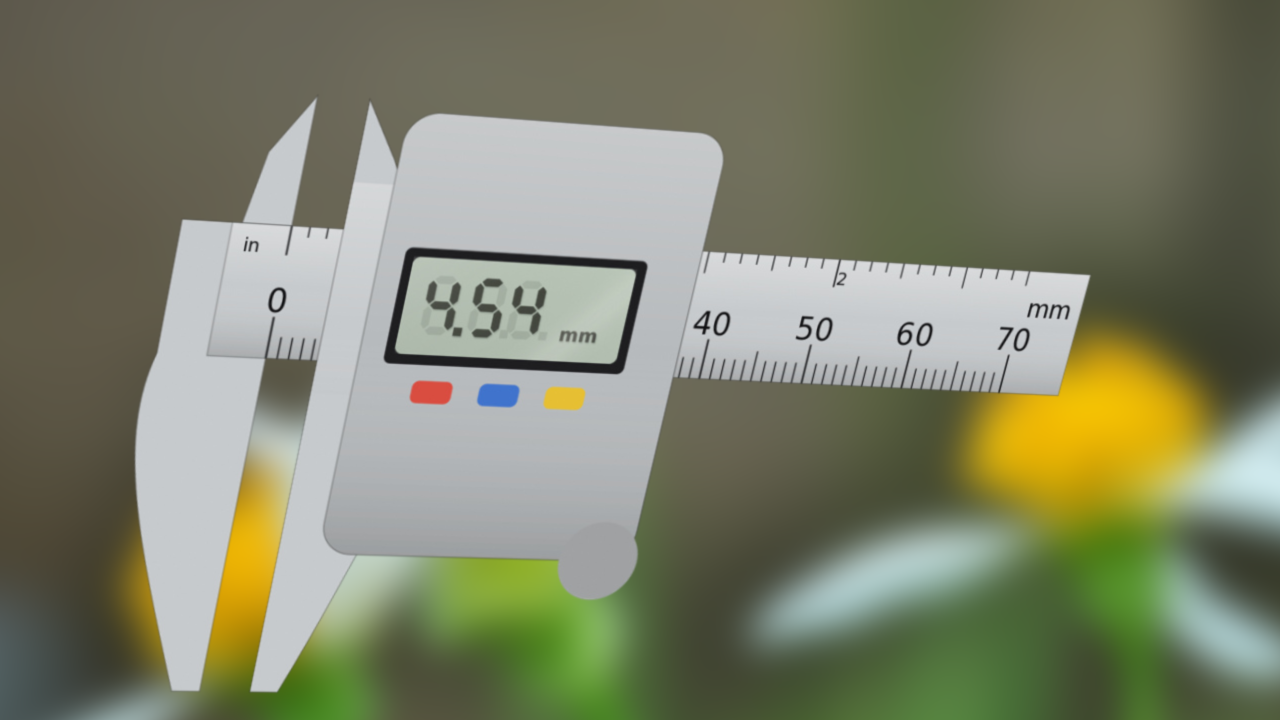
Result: 4.54 mm
